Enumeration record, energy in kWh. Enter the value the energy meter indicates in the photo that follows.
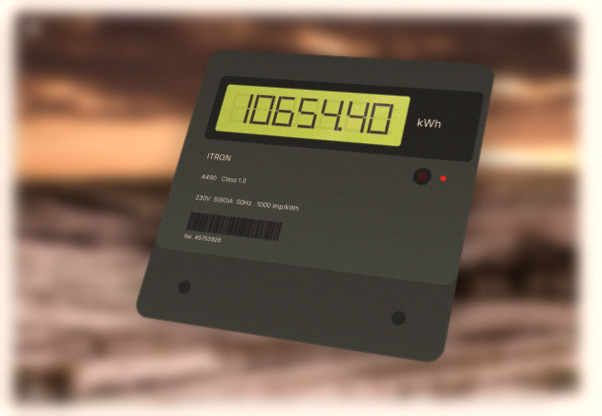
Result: 10654.40 kWh
